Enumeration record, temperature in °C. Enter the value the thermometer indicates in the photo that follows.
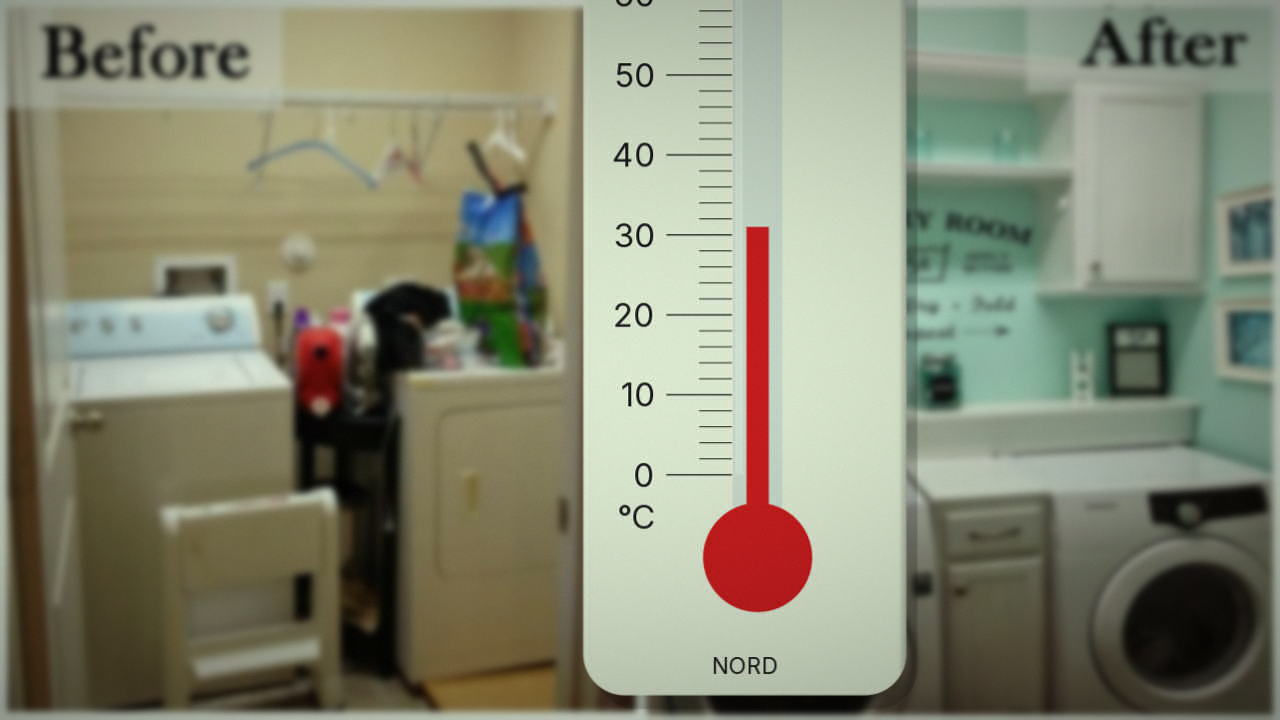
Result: 31 °C
